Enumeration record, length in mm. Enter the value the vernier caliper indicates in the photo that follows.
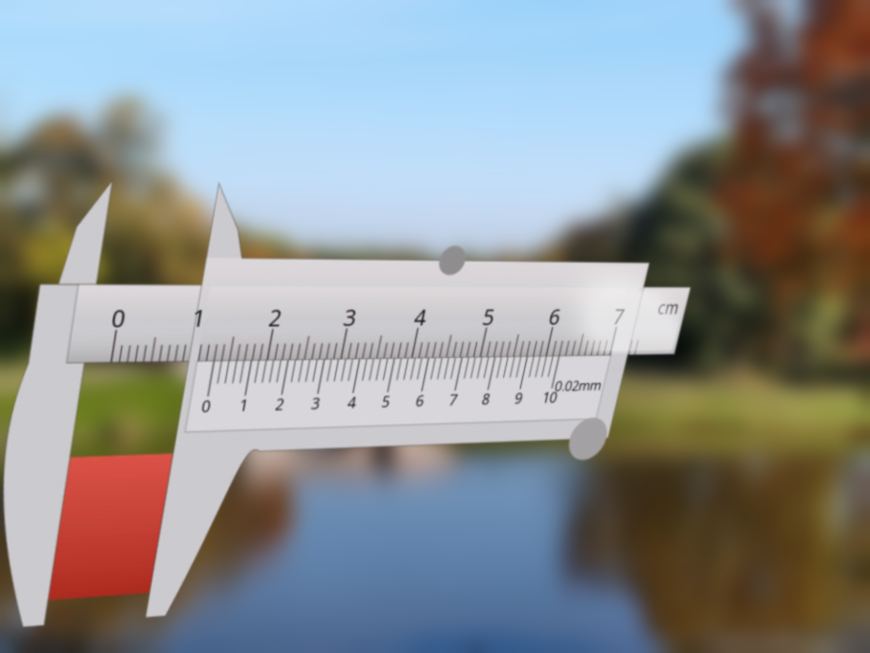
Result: 13.0 mm
